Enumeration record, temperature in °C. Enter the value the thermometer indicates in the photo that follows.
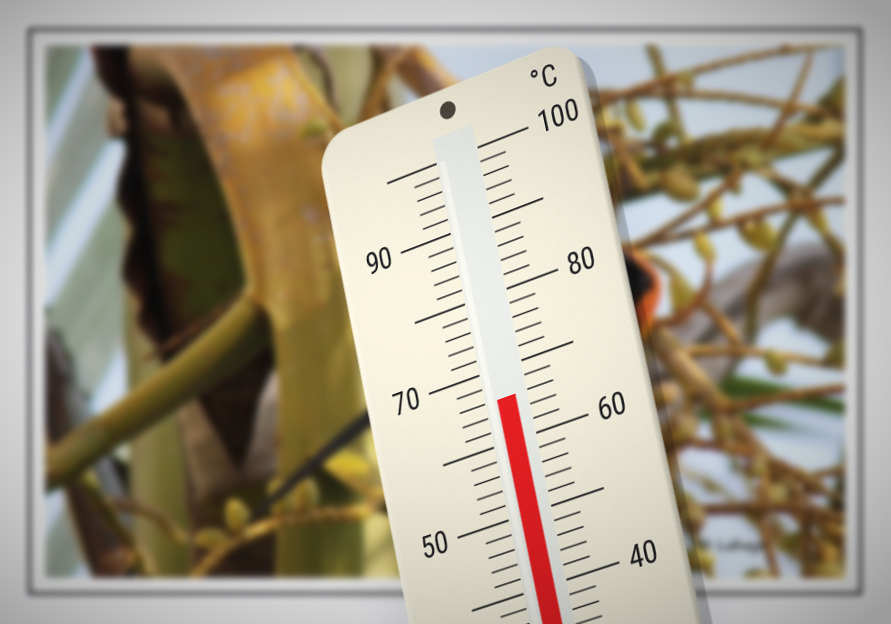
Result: 66 °C
